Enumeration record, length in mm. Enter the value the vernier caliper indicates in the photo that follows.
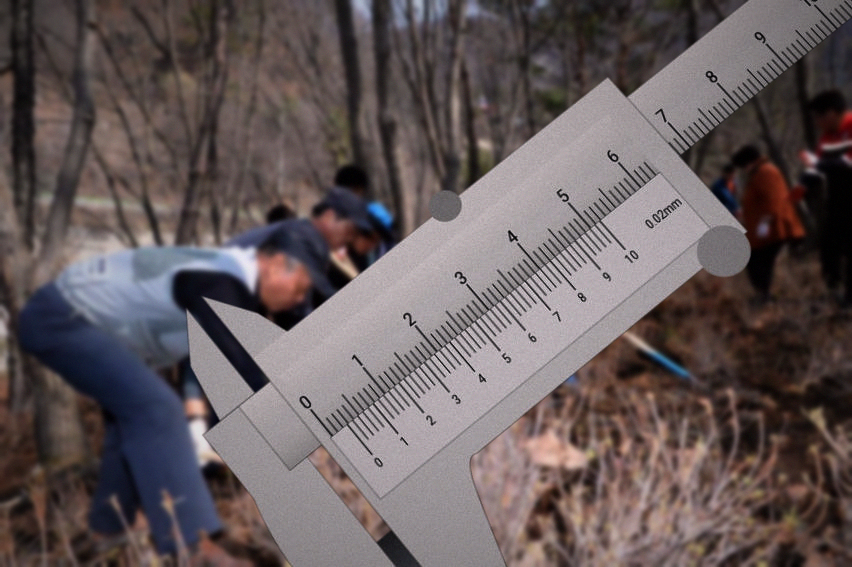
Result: 2.8 mm
